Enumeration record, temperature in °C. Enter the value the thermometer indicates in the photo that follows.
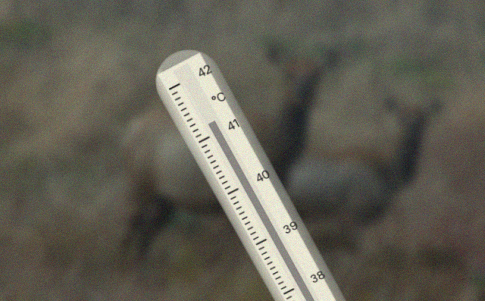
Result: 41.2 °C
